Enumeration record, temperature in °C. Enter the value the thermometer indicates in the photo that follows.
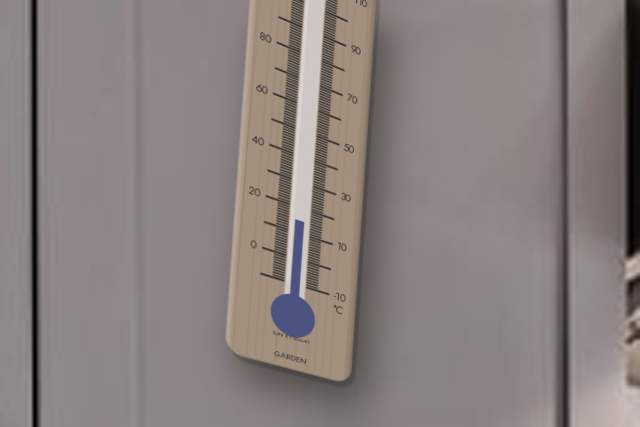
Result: 15 °C
